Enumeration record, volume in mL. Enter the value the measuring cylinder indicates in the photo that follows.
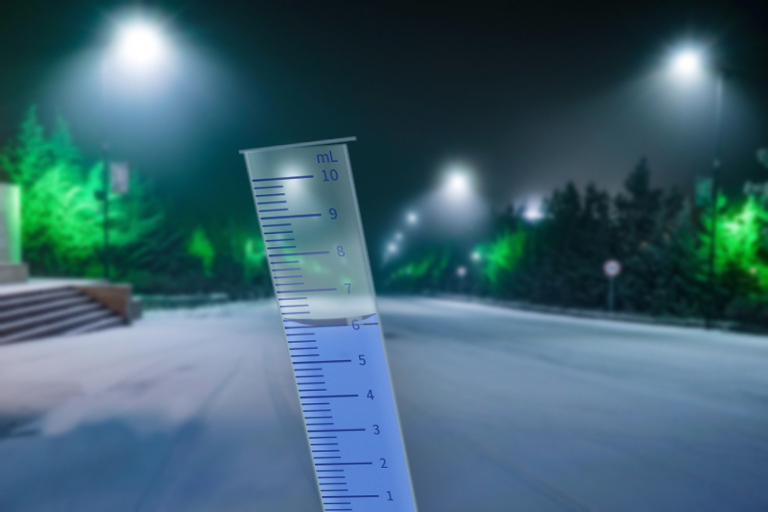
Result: 6 mL
